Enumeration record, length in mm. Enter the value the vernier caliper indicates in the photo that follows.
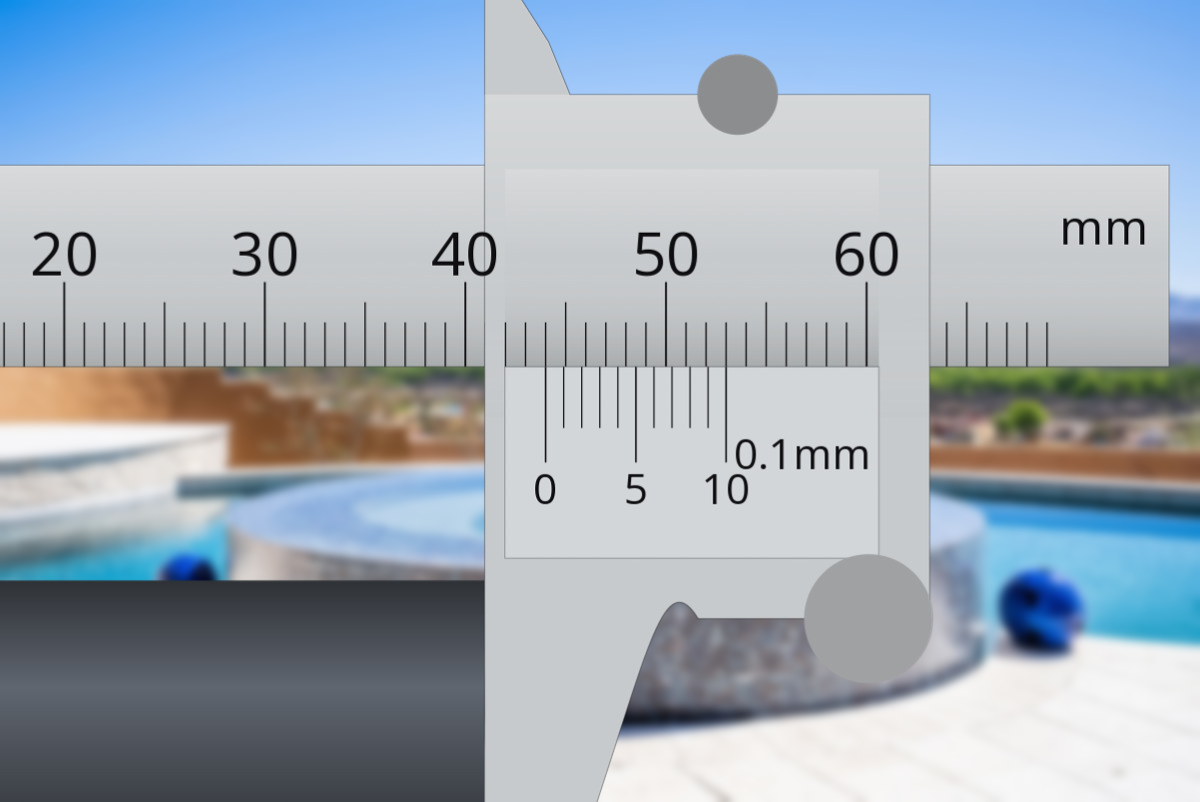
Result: 44.0 mm
